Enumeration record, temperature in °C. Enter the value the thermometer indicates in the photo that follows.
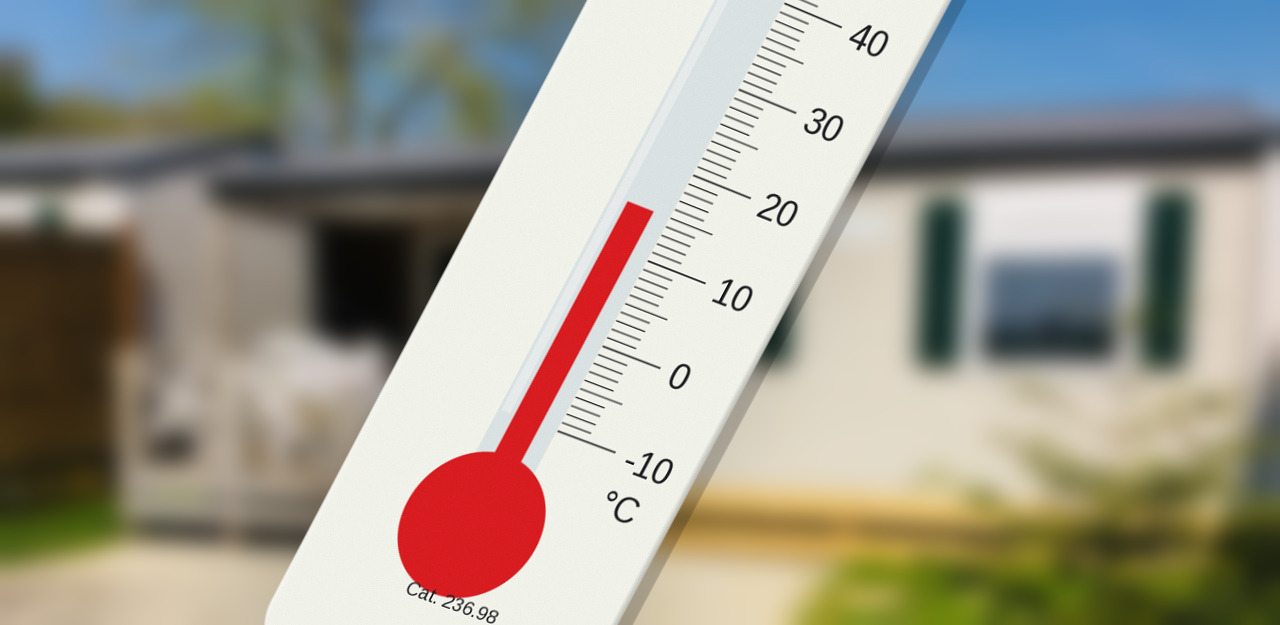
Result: 15 °C
